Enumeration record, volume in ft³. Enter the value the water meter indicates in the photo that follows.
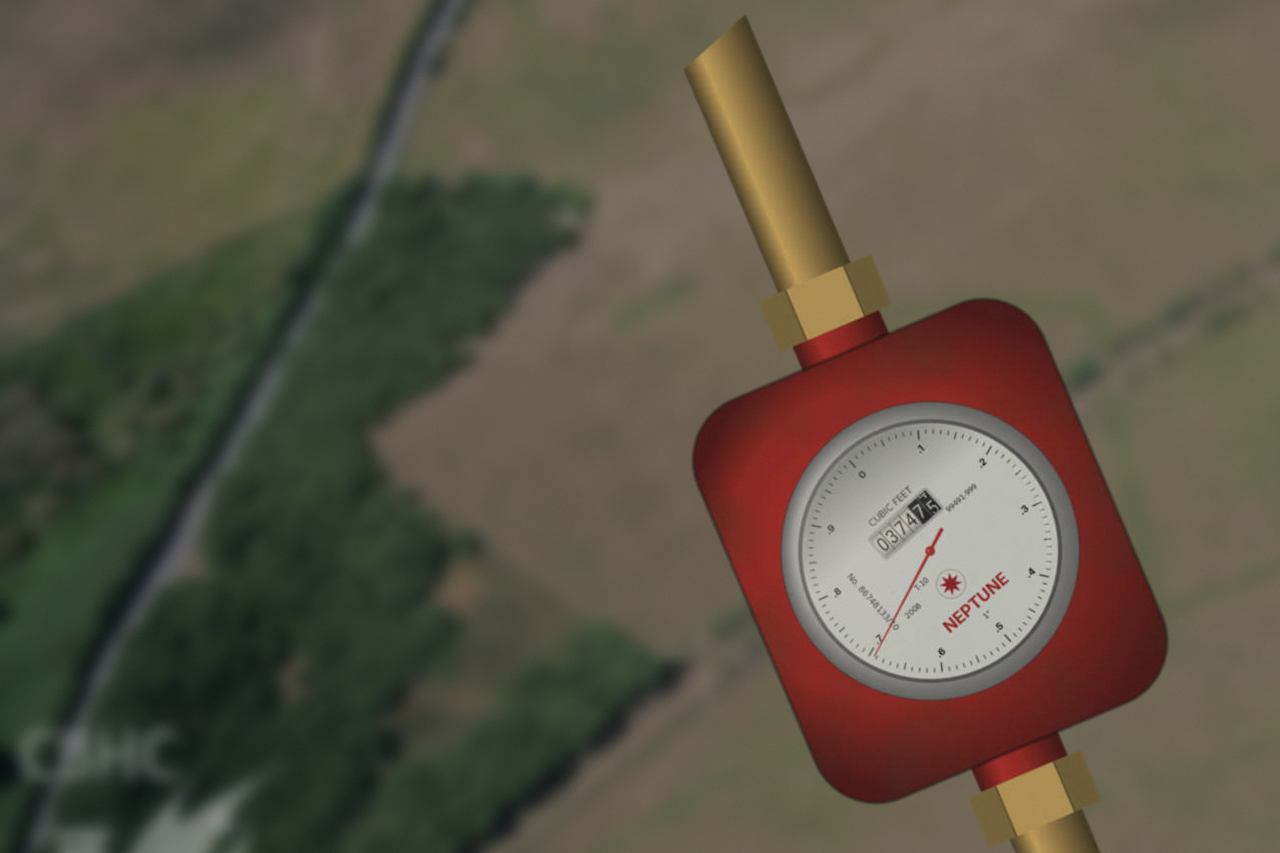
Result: 37474.69 ft³
